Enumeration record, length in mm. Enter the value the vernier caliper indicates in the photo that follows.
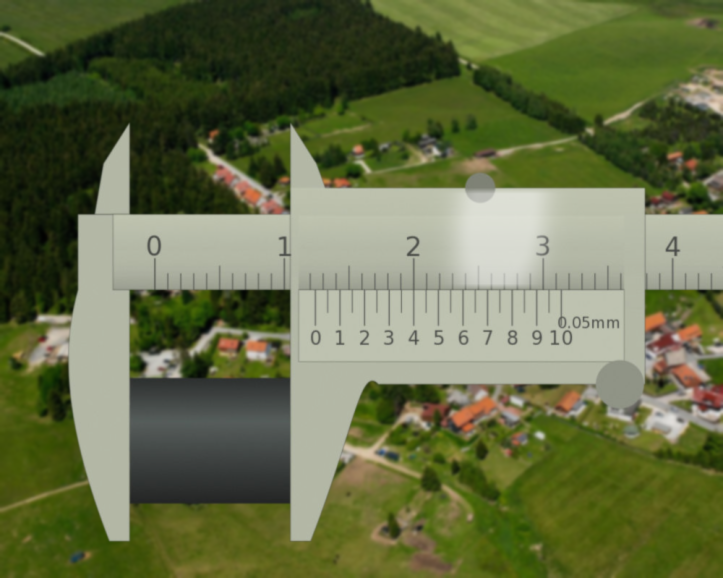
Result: 12.4 mm
